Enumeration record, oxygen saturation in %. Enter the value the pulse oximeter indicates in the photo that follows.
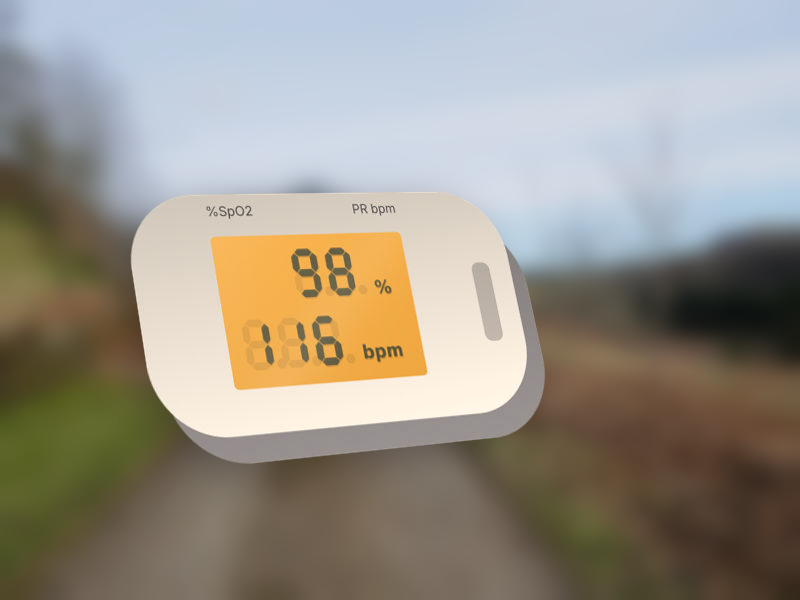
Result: 98 %
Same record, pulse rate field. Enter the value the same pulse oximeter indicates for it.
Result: 116 bpm
